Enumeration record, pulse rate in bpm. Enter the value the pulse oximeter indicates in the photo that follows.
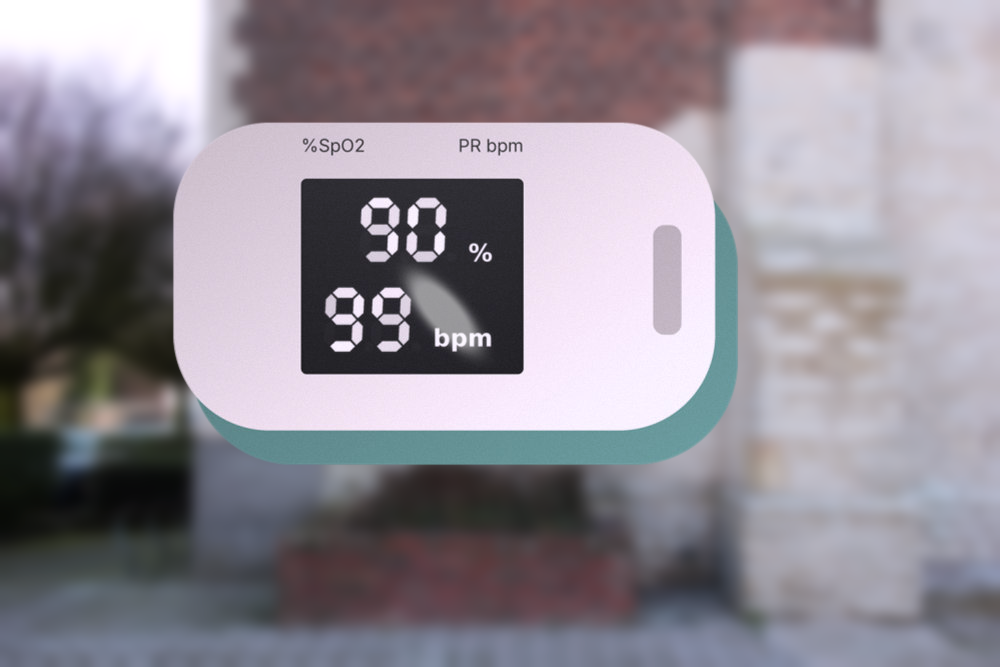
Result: 99 bpm
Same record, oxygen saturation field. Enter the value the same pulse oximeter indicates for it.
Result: 90 %
